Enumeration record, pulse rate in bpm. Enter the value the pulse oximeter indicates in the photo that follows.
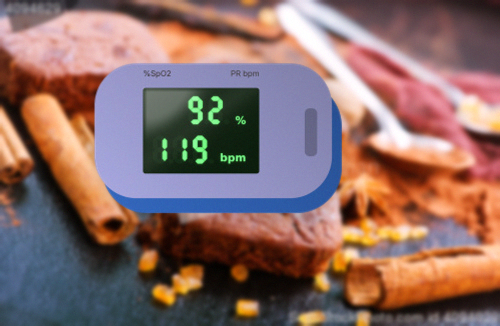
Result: 119 bpm
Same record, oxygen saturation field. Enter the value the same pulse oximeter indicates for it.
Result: 92 %
